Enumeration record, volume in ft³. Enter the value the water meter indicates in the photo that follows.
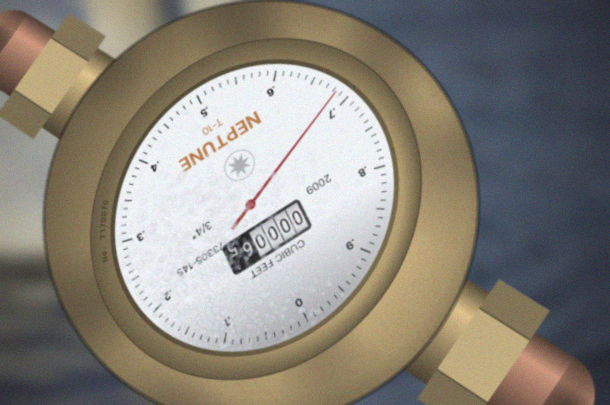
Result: 64.68 ft³
